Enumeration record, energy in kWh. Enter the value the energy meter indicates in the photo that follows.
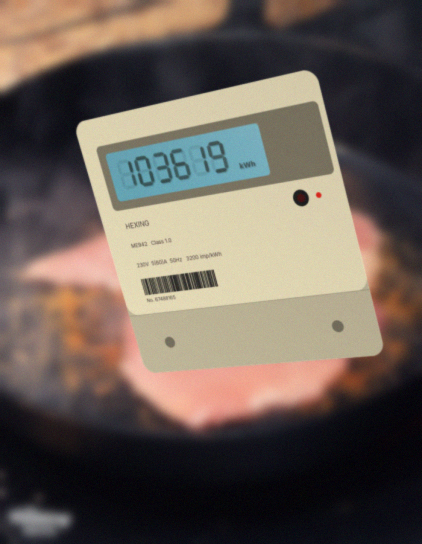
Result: 103619 kWh
